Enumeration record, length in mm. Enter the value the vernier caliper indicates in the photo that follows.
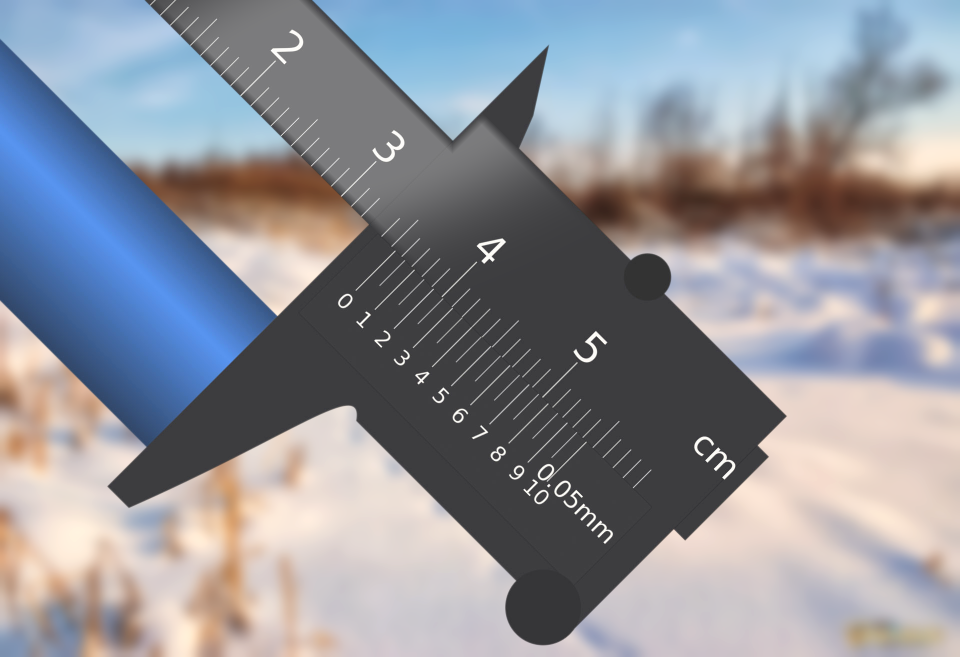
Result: 35.4 mm
